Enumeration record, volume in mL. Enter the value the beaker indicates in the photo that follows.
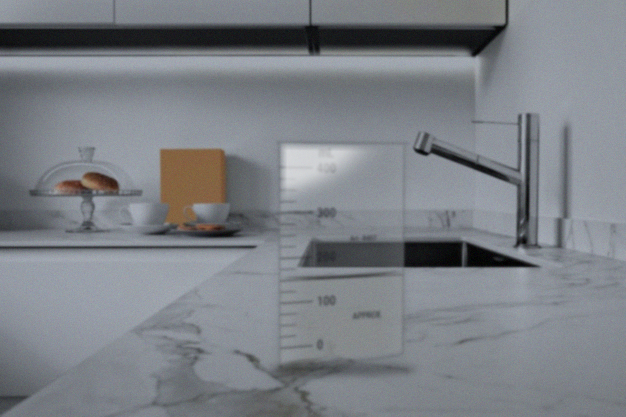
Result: 150 mL
